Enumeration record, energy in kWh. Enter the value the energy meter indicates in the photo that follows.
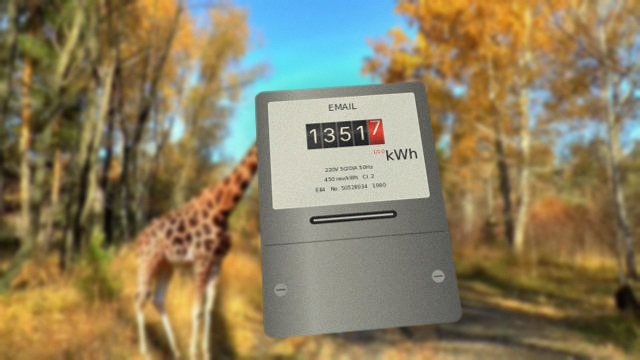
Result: 1351.7 kWh
